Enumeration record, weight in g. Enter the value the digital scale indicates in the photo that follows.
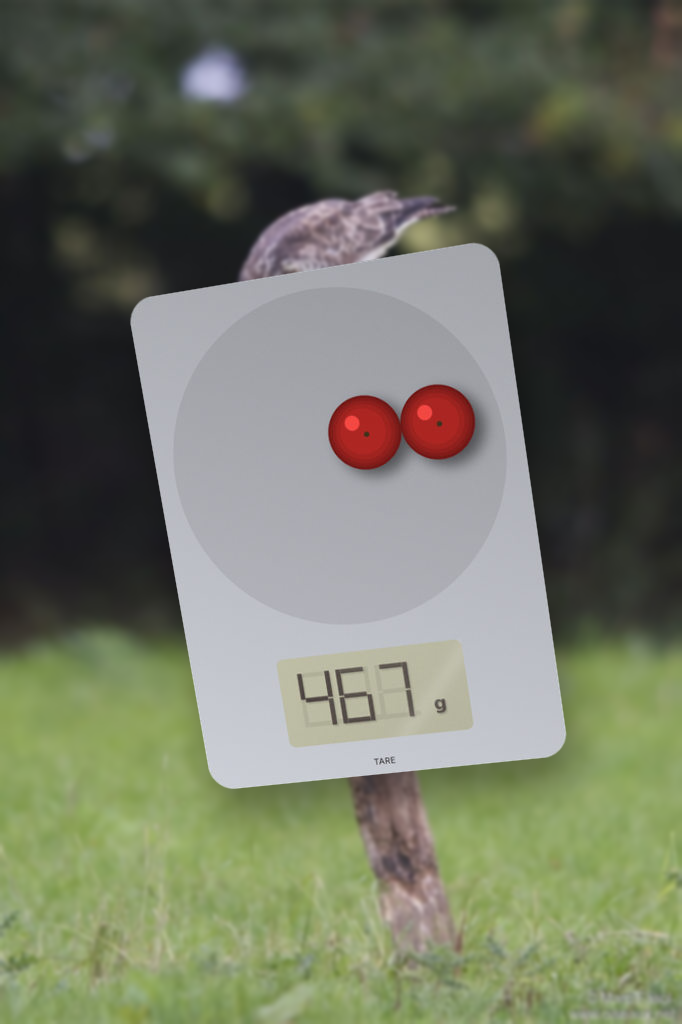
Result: 467 g
